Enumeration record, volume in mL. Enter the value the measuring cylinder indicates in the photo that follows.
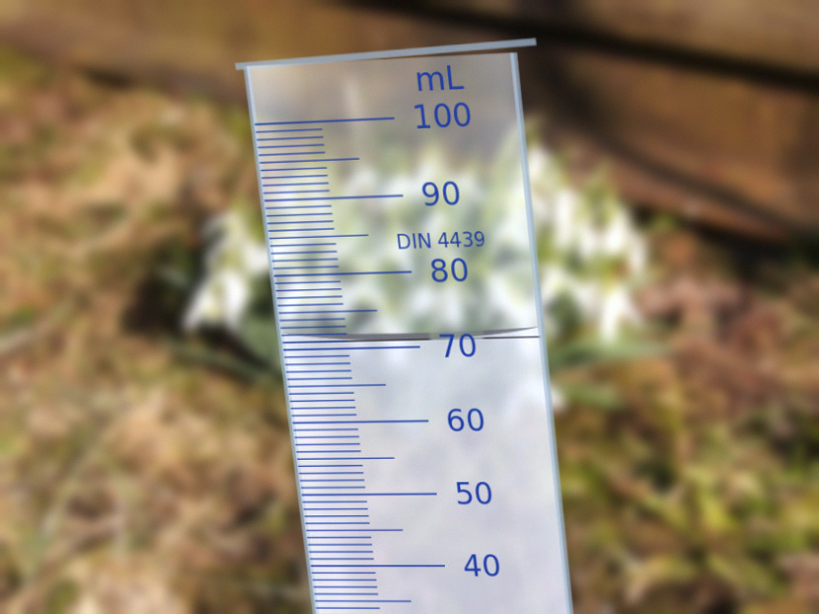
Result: 71 mL
